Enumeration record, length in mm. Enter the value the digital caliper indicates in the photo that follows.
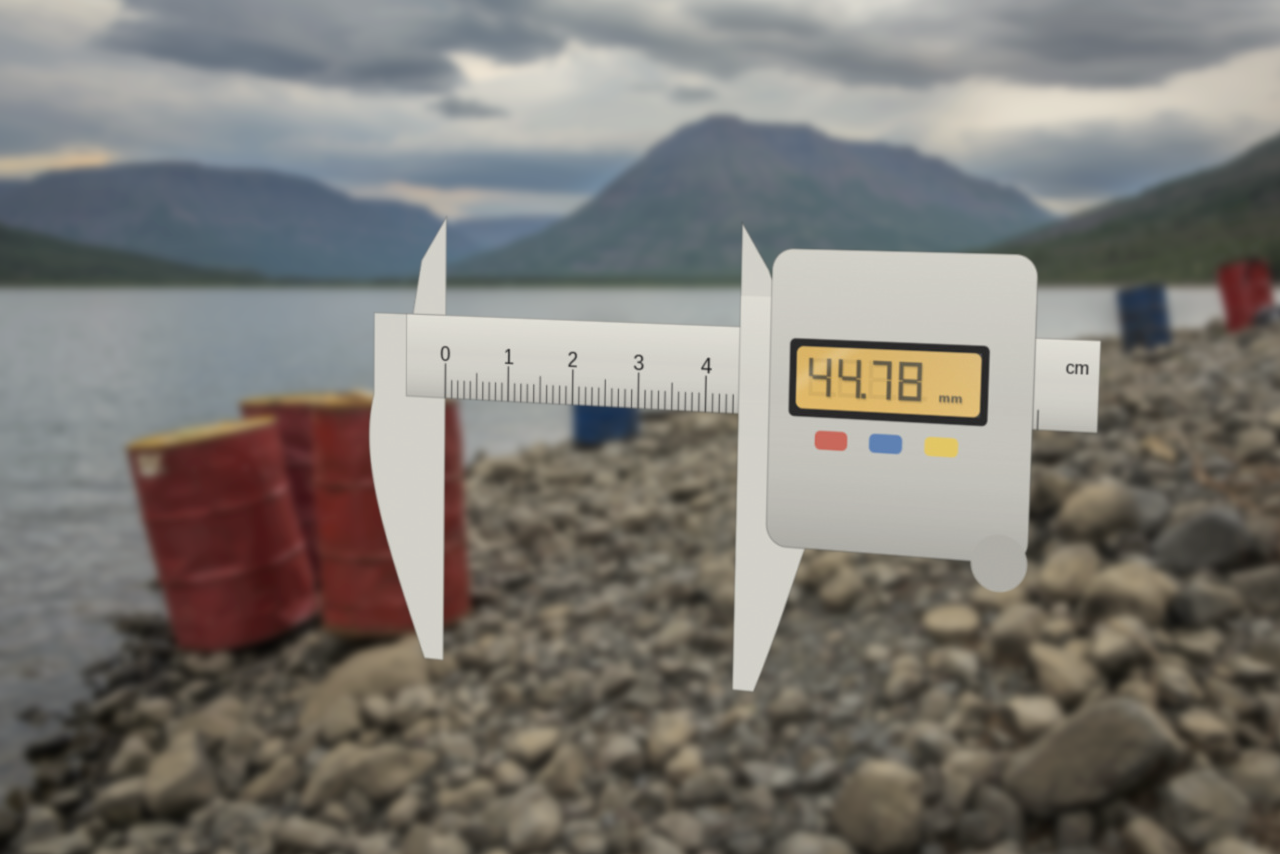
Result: 44.78 mm
